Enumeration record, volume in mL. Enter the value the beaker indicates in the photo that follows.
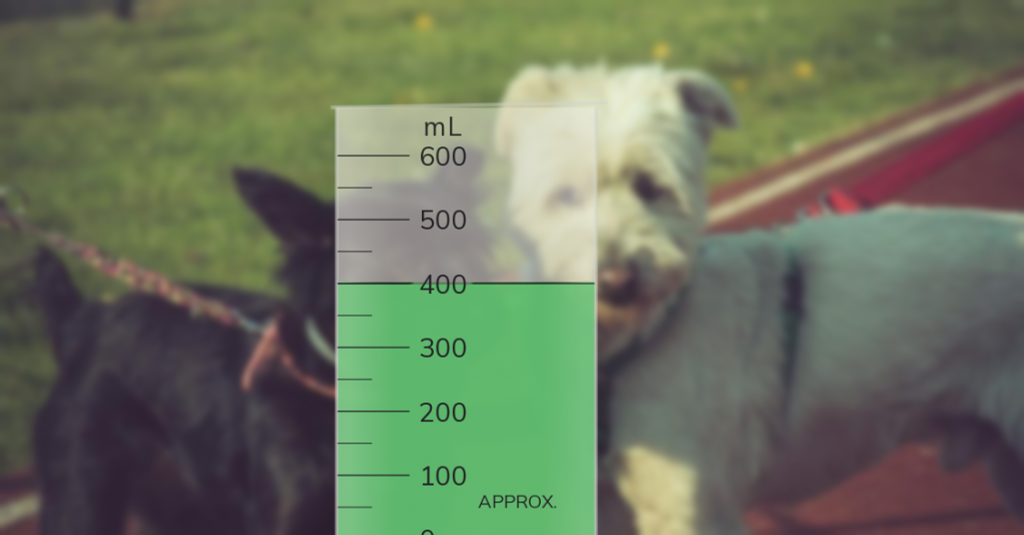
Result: 400 mL
